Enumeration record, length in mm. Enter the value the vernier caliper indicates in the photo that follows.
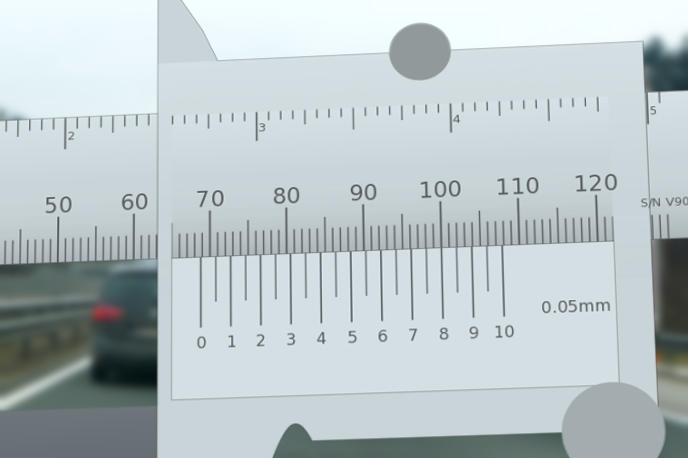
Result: 68.8 mm
